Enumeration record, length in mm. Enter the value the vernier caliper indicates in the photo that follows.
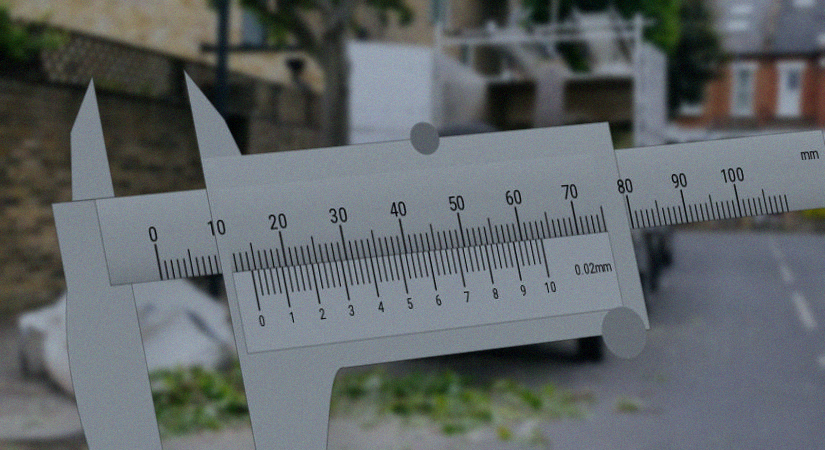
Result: 14.4 mm
